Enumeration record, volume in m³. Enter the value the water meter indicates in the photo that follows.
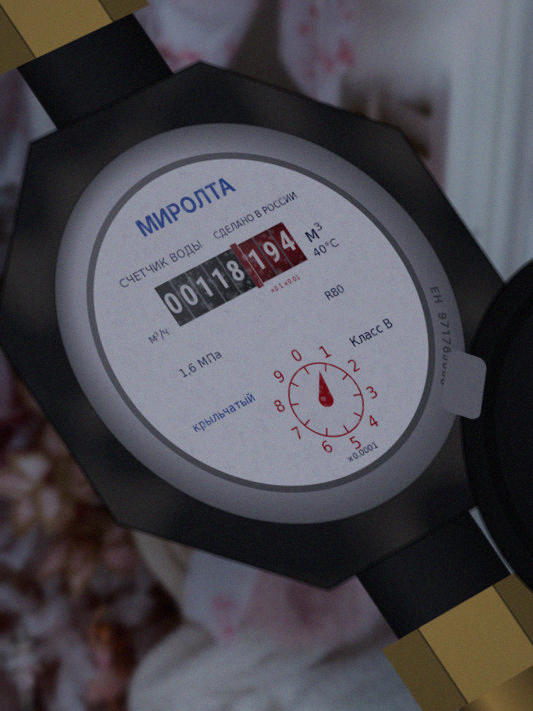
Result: 118.1940 m³
